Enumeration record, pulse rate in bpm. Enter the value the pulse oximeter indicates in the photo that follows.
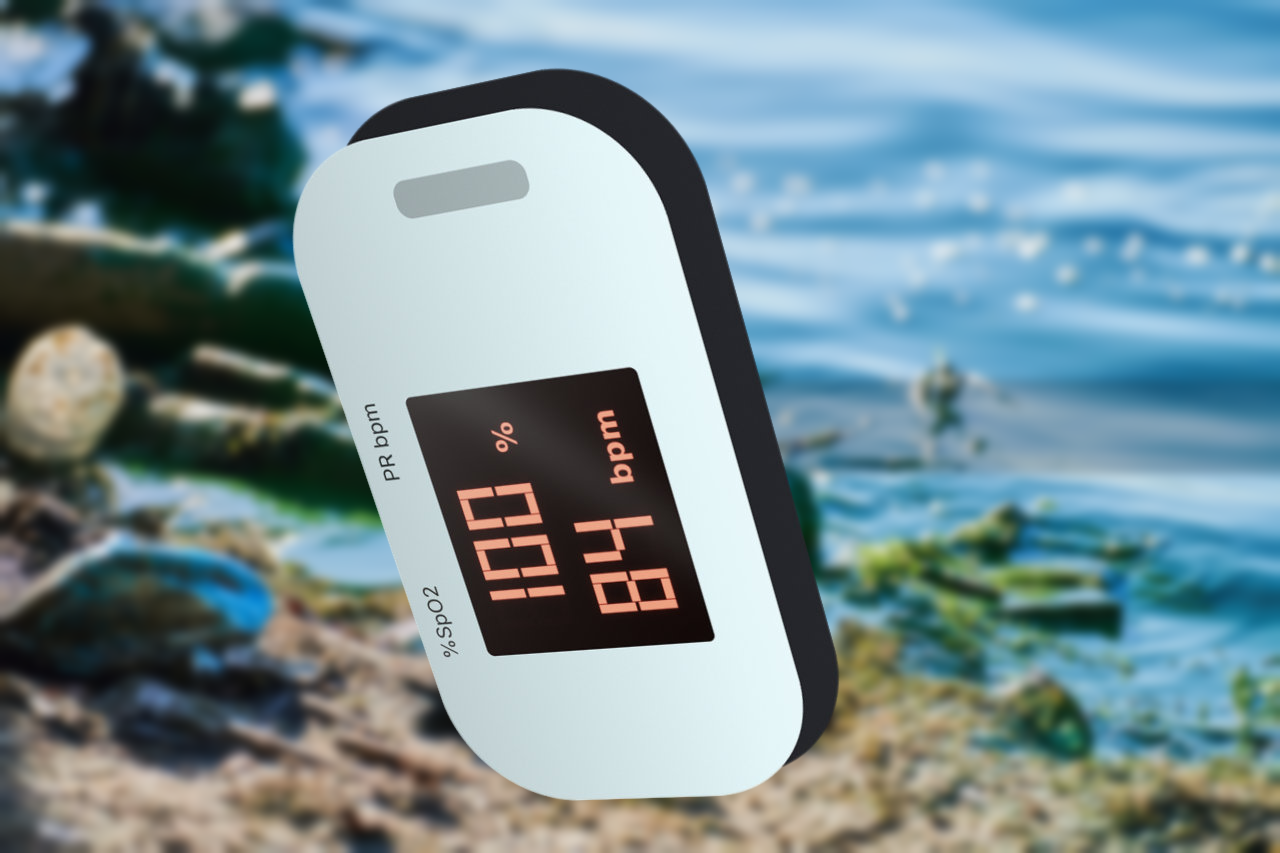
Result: 84 bpm
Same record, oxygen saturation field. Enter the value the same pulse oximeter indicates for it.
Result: 100 %
